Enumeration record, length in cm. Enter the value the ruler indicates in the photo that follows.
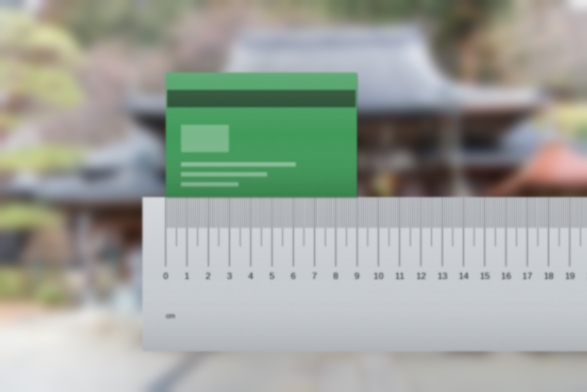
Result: 9 cm
